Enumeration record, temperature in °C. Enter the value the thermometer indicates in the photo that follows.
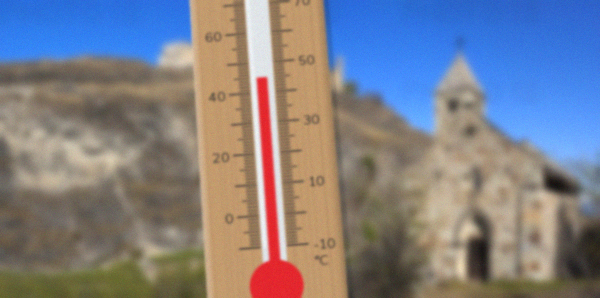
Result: 45 °C
